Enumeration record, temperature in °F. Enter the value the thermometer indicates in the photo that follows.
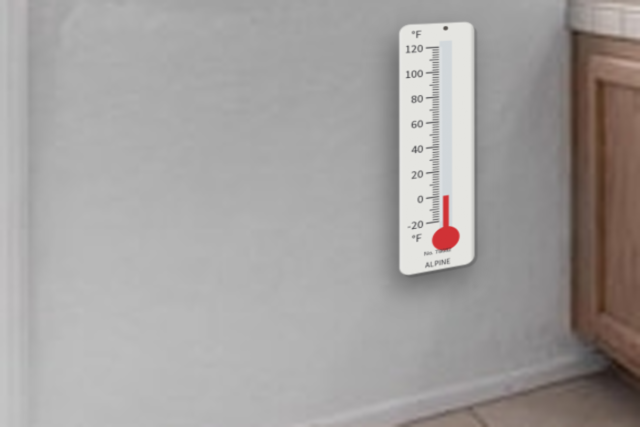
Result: 0 °F
